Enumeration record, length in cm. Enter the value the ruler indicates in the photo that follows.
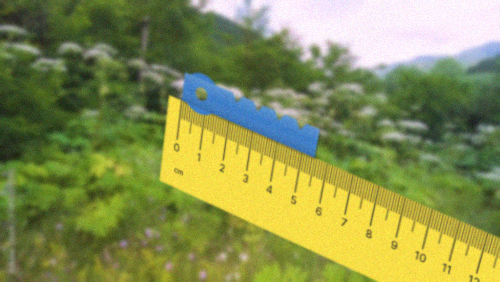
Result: 5.5 cm
